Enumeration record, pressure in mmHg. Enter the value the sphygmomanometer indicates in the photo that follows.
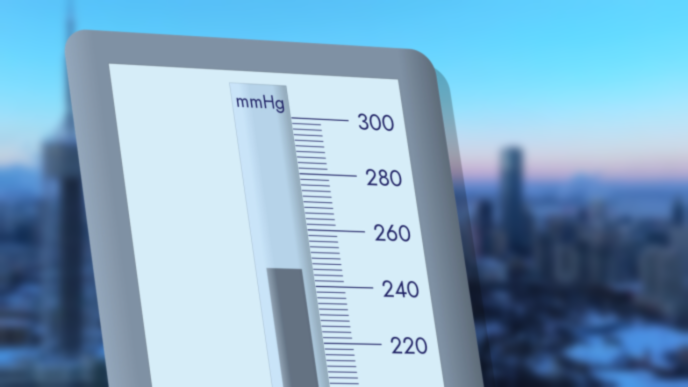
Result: 246 mmHg
